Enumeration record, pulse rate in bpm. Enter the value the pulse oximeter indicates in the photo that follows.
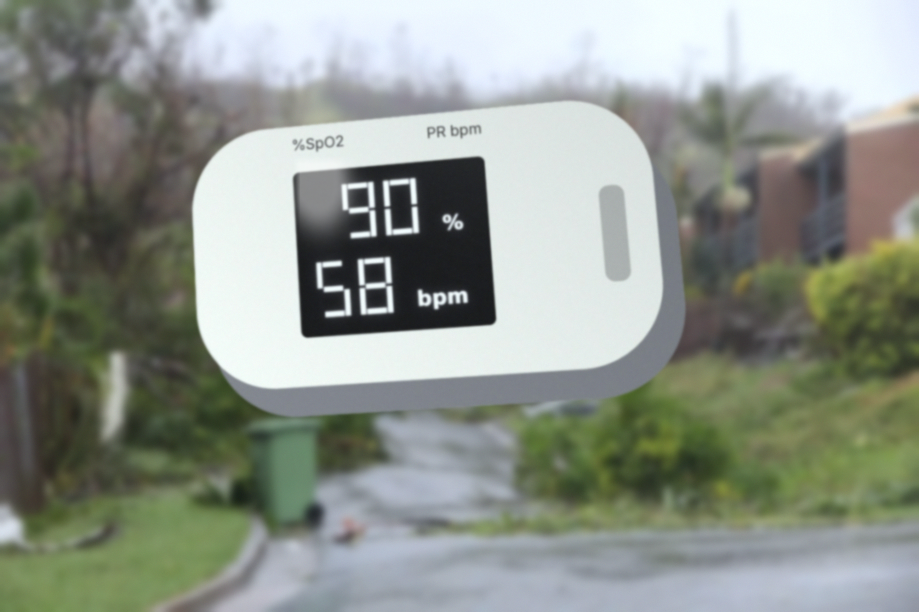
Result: 58 bpm
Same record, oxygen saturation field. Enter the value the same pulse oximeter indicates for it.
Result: 90 %
